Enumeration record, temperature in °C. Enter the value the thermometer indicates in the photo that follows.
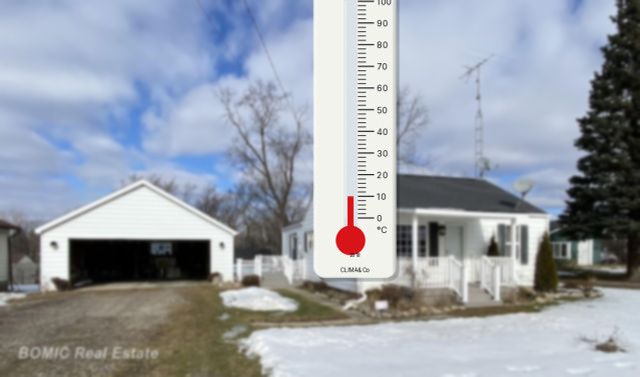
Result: 10 °C
